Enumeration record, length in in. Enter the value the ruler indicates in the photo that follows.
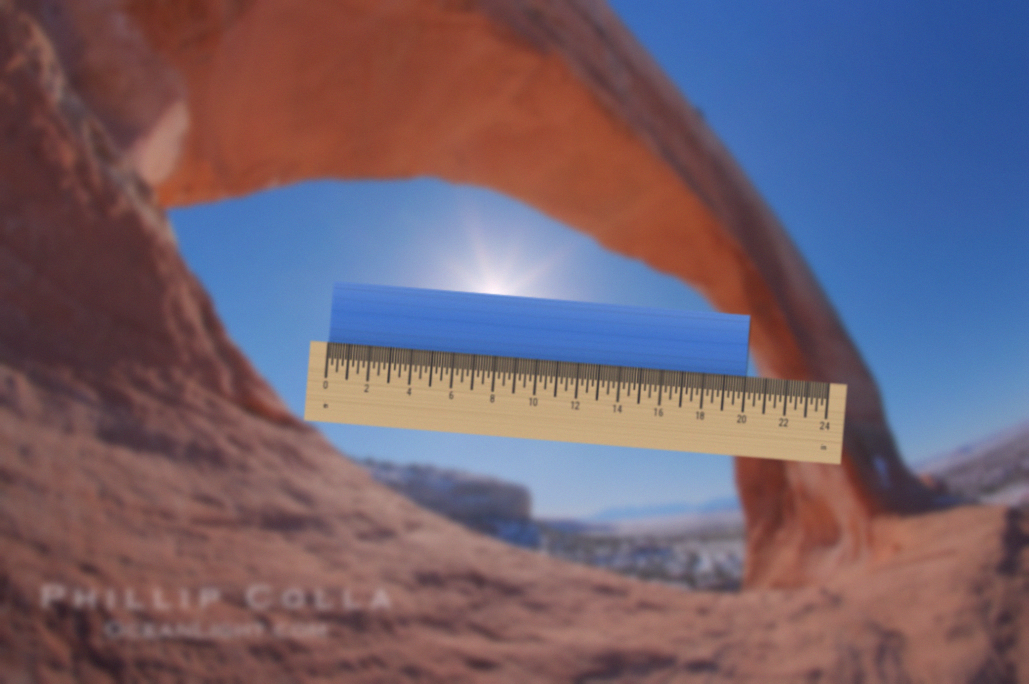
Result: 20 in
